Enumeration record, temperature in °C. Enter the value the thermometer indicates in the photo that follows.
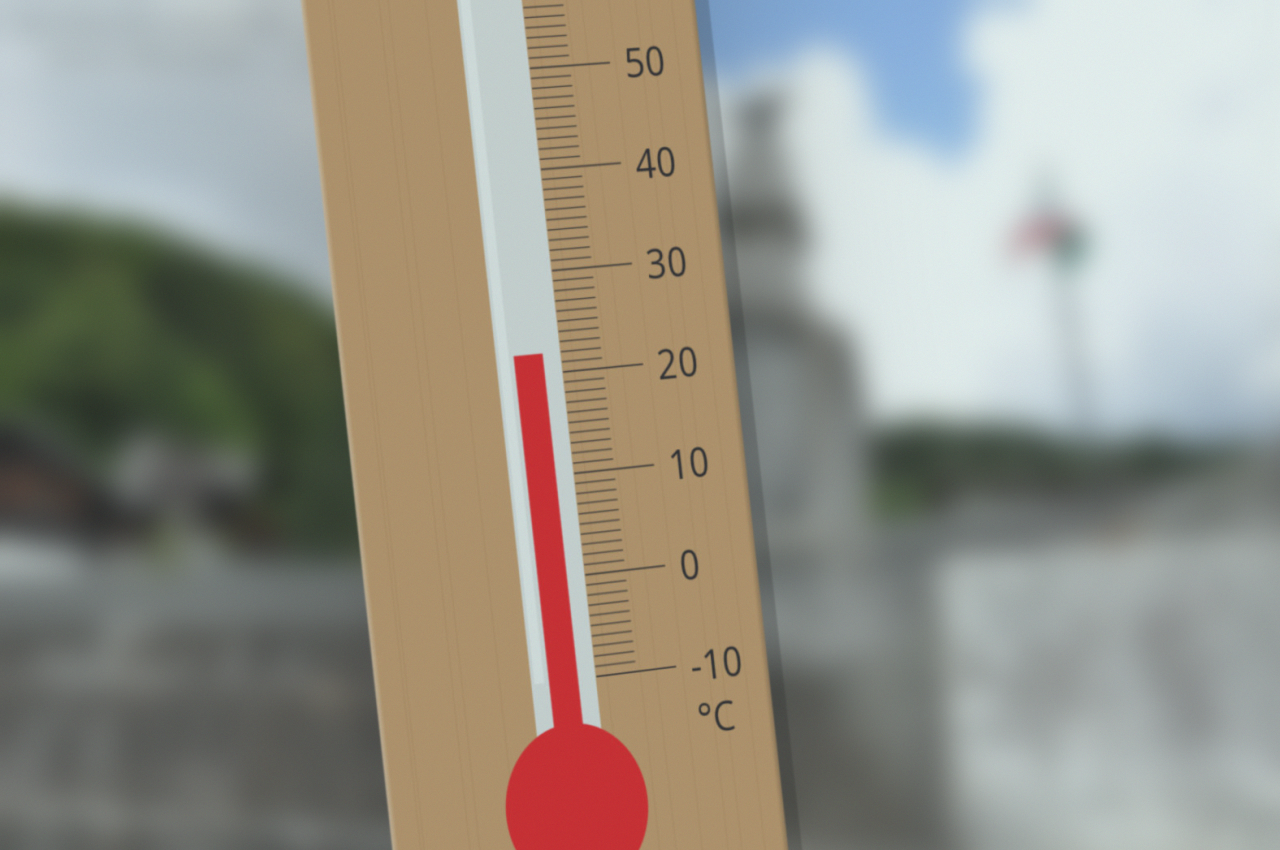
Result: 22 °C
